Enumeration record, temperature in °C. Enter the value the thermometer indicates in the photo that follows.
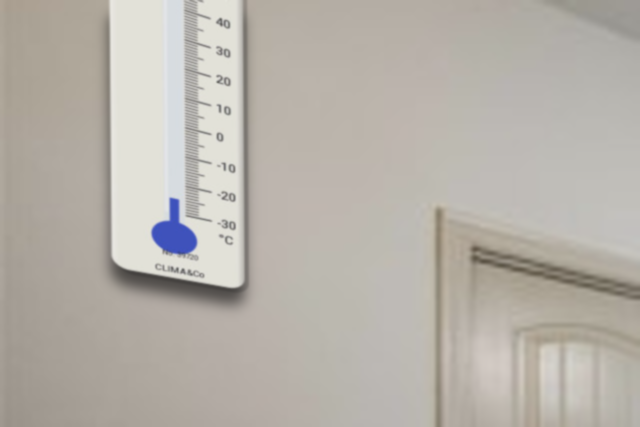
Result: -25 °C
